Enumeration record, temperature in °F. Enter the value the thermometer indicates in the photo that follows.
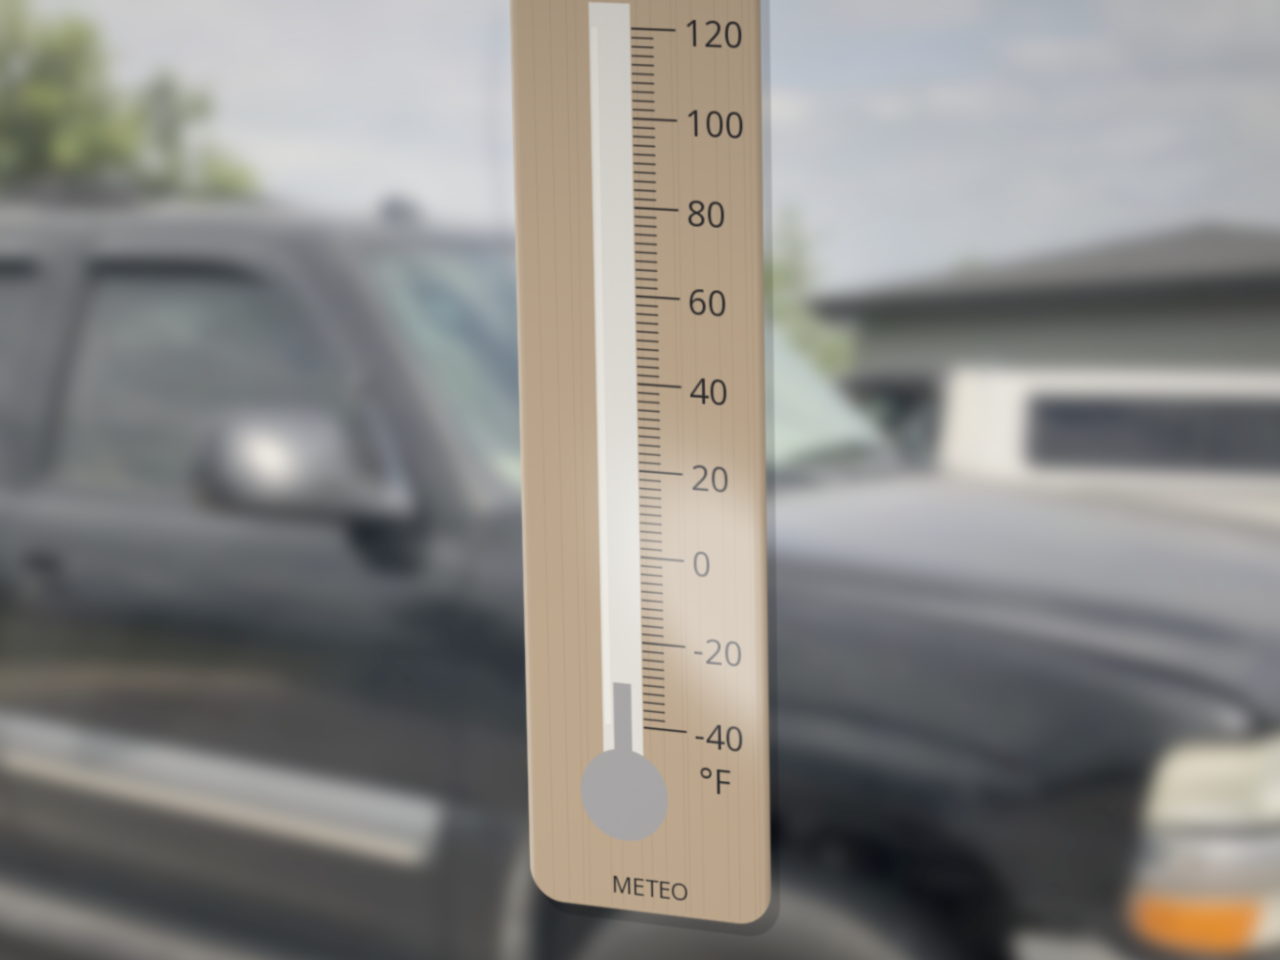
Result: -30 °F
